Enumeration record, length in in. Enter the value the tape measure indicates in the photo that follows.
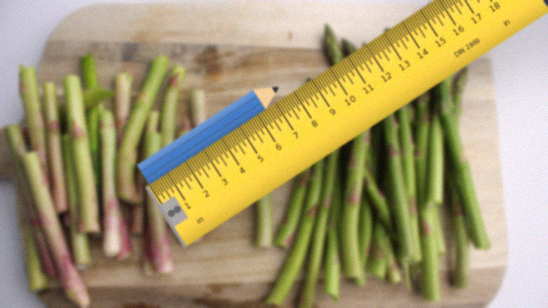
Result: 7.5 in
